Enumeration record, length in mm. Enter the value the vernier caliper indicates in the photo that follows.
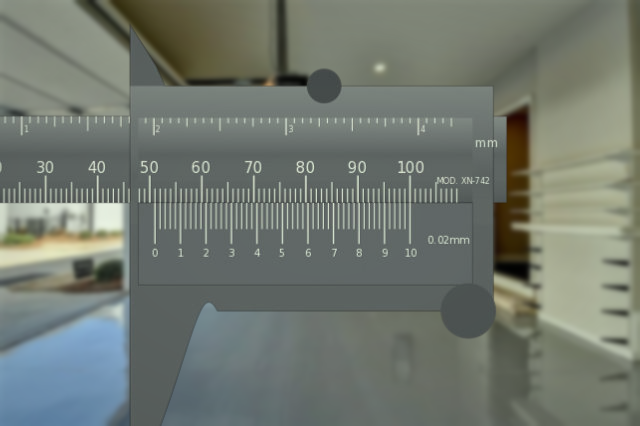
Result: 51.0 mm
